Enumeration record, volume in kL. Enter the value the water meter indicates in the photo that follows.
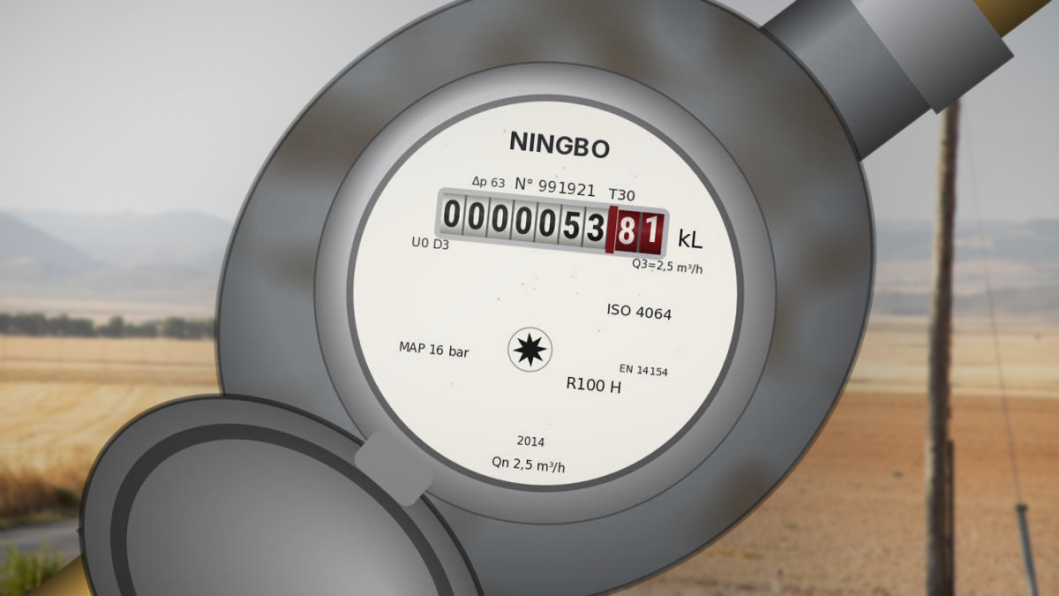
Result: 53.81 kL
